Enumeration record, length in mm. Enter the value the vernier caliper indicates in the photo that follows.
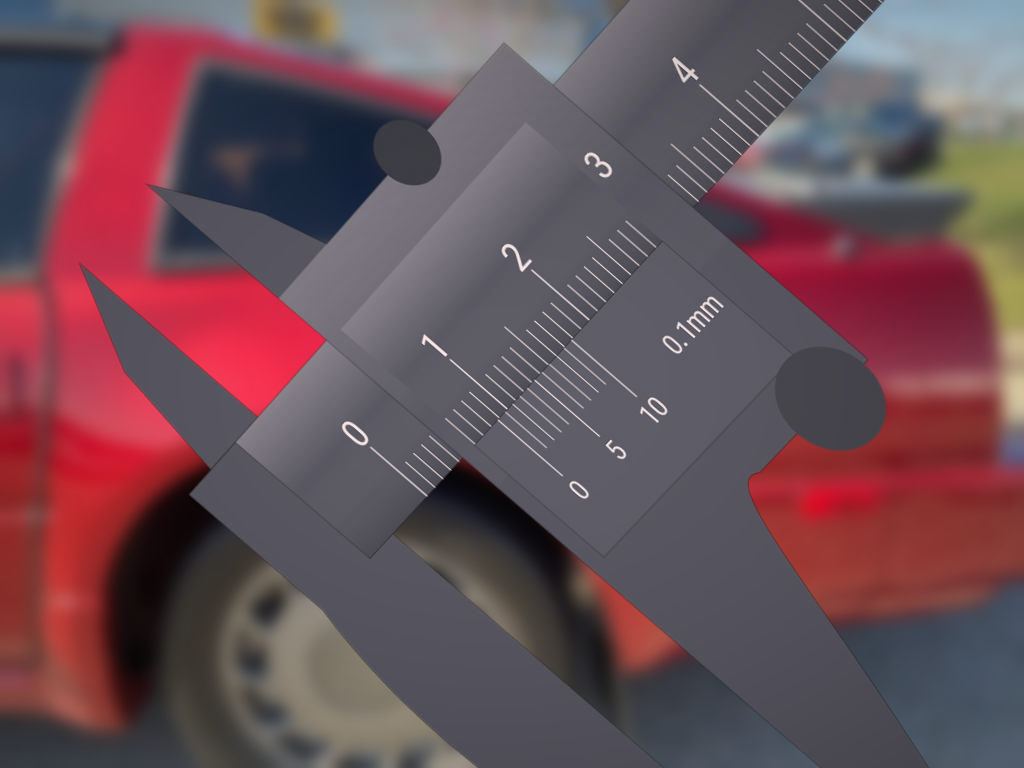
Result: 8.8 mm
